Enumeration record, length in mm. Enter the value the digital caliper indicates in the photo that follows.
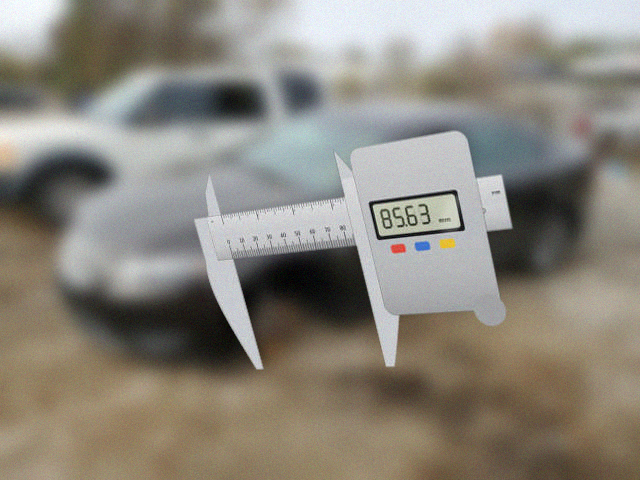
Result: 85.63 mm
